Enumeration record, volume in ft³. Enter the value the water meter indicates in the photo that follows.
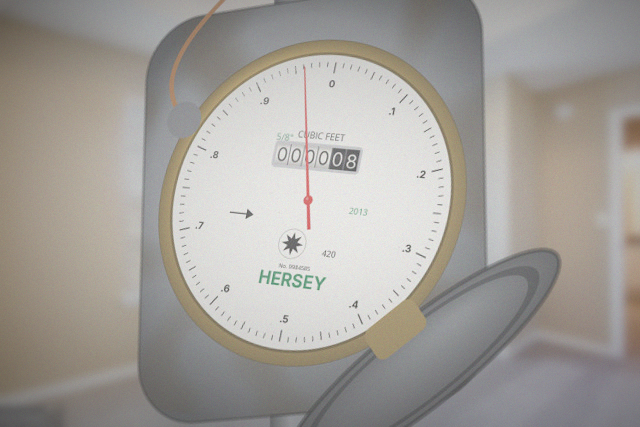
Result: 7.96 ft³
